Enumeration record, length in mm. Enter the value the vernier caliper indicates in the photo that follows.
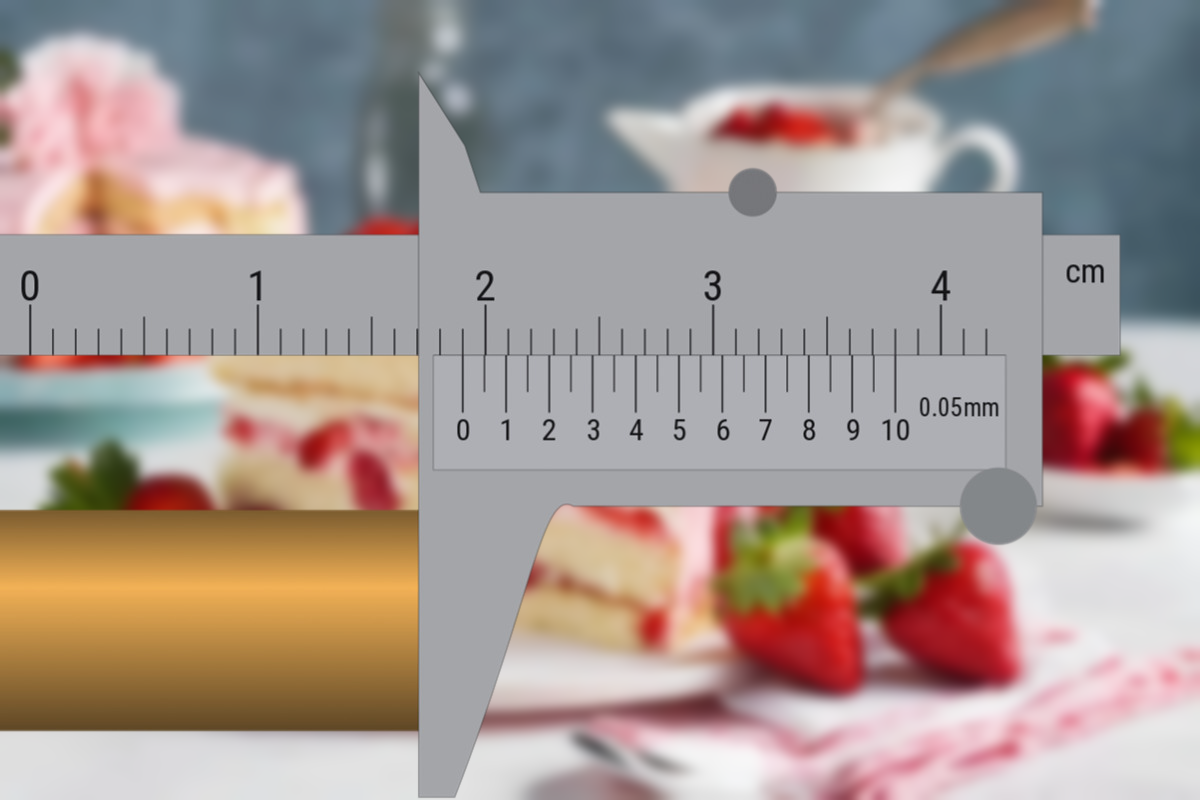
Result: 19.0 mm
